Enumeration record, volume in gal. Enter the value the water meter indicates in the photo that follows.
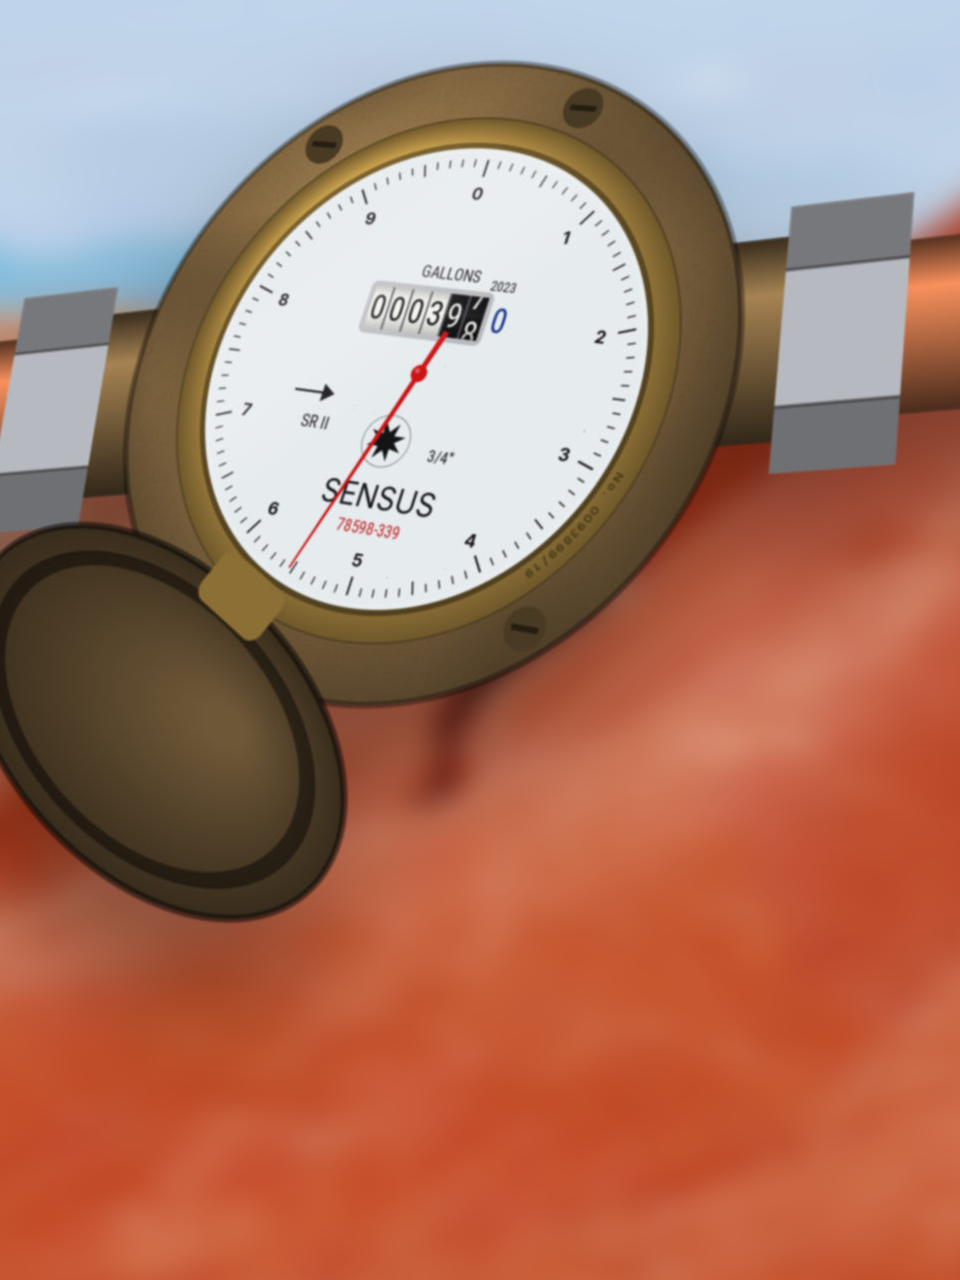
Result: 3975.5 gal
